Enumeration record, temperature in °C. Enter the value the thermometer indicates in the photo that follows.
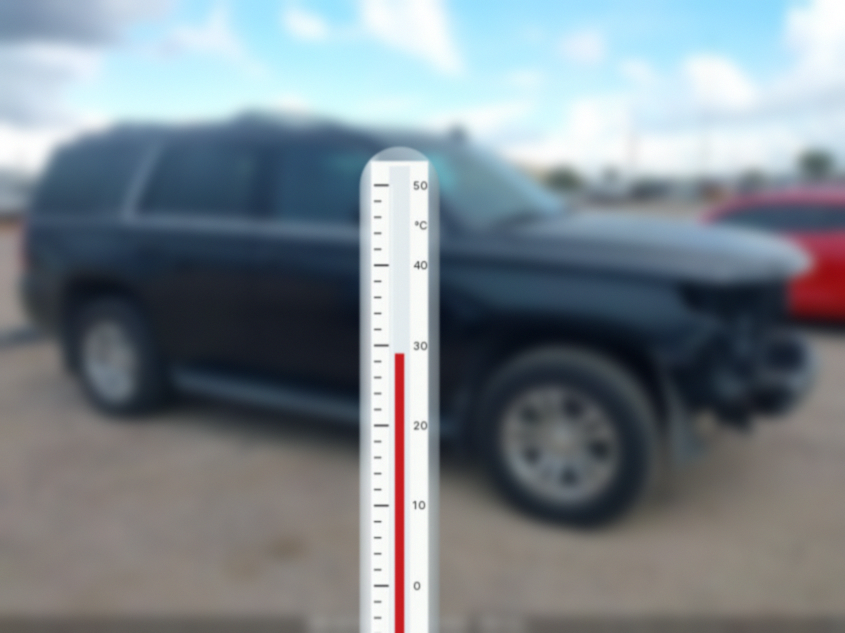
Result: 29 °C
